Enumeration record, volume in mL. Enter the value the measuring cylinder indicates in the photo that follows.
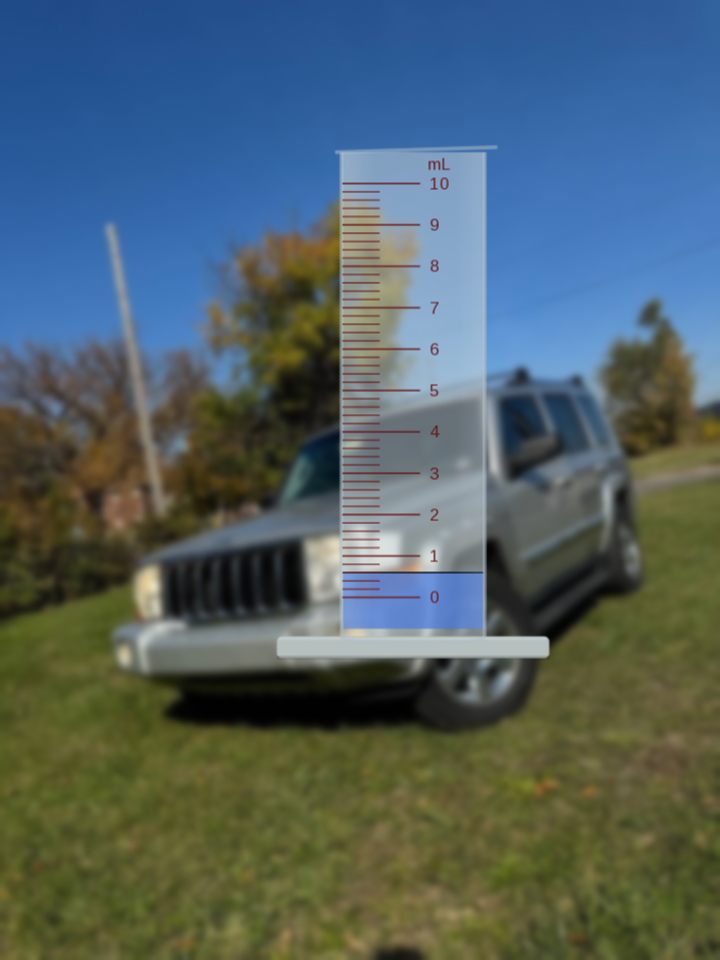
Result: 0.6 mL
